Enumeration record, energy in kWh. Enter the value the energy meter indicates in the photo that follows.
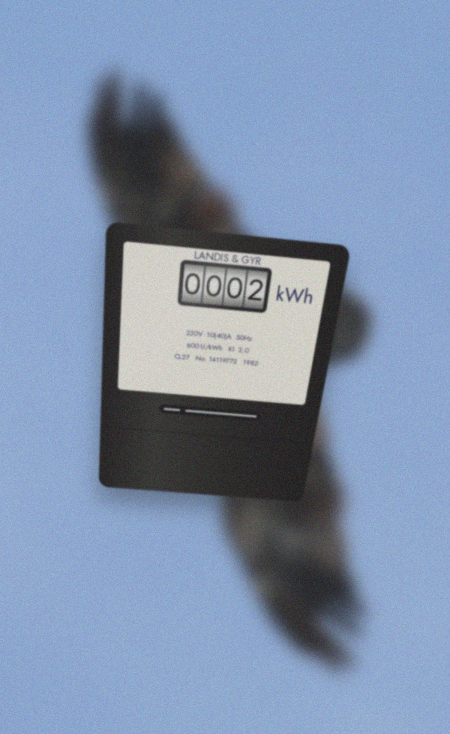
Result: 2 kWh
